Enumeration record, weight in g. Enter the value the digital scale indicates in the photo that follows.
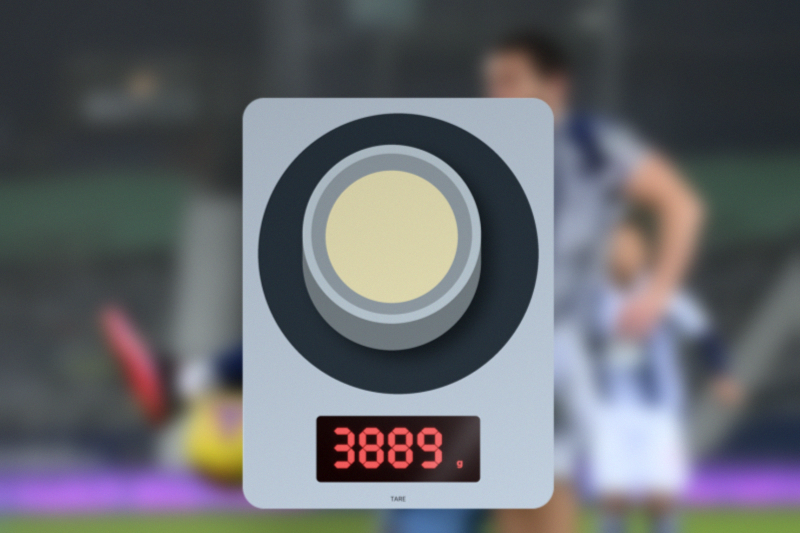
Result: 3889 g
